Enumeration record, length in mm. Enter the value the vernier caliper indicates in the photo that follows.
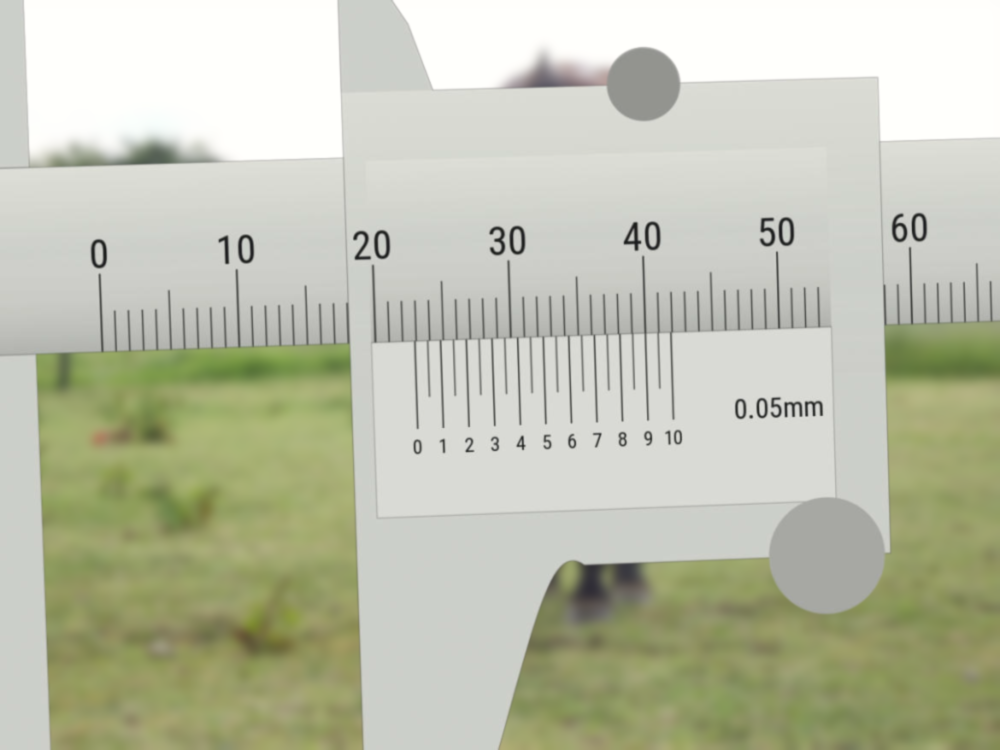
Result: 22.9 mm
